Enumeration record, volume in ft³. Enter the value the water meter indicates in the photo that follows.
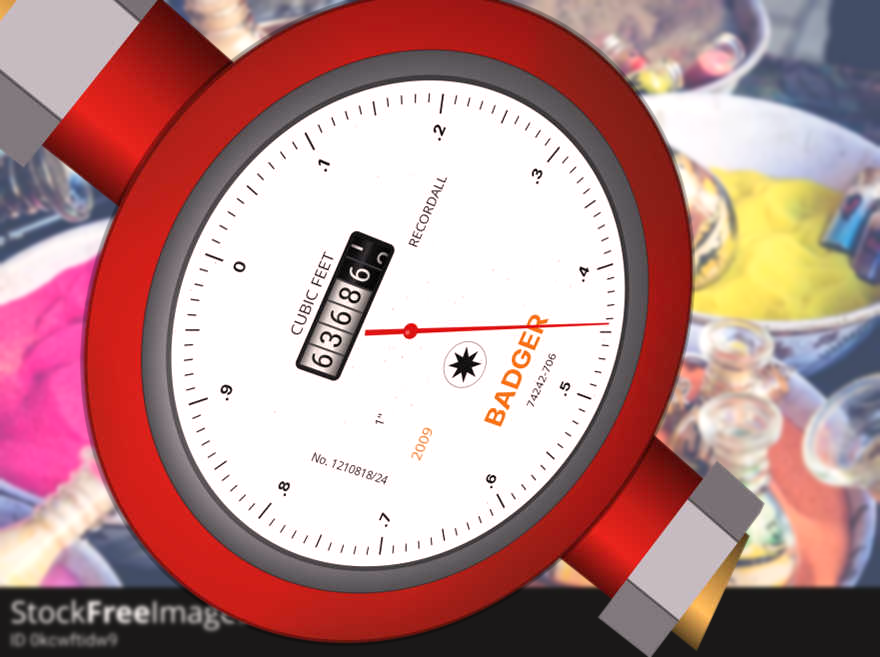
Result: 636861.44 ft³
